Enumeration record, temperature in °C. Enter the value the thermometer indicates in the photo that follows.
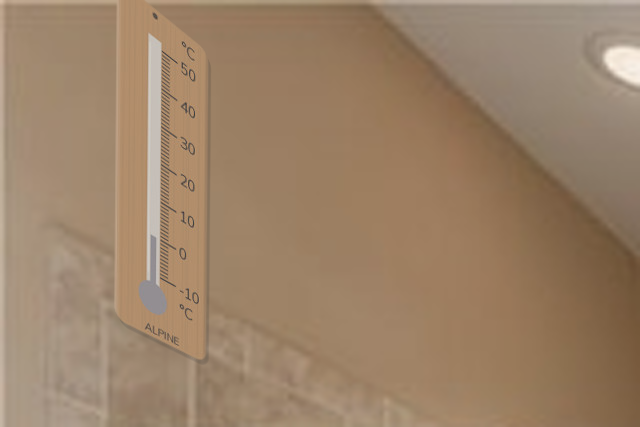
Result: 0 °C
